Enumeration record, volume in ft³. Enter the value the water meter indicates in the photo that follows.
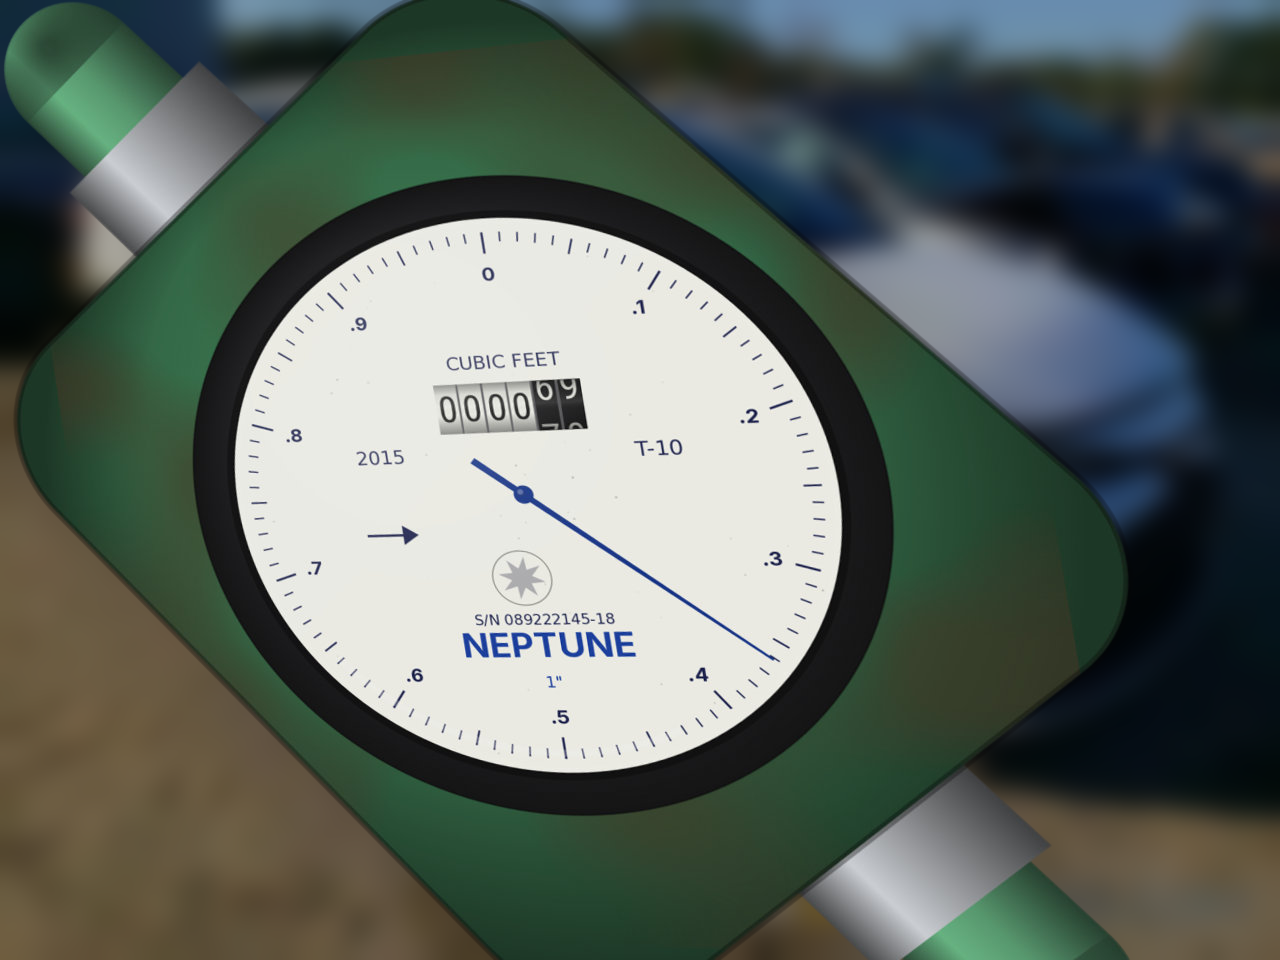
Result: 69.36 ft³
